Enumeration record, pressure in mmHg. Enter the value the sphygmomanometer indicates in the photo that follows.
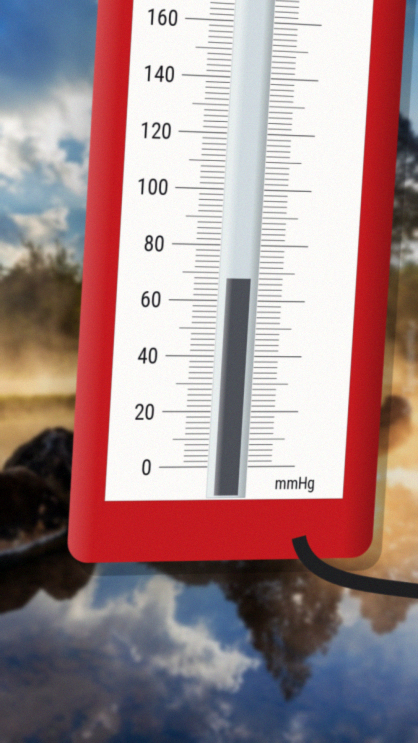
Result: 68 mmHg
